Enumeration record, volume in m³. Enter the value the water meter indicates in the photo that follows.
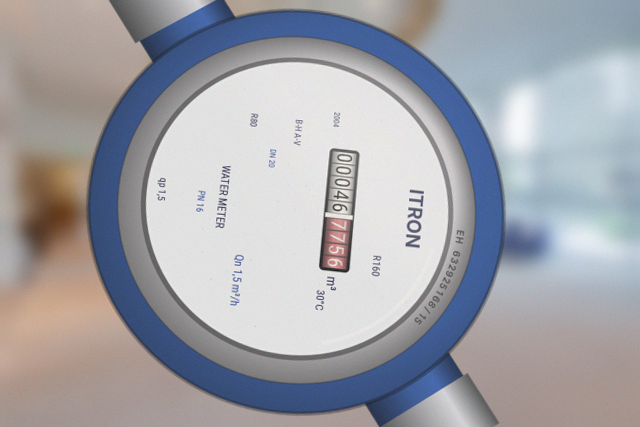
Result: 46.7756 m³
